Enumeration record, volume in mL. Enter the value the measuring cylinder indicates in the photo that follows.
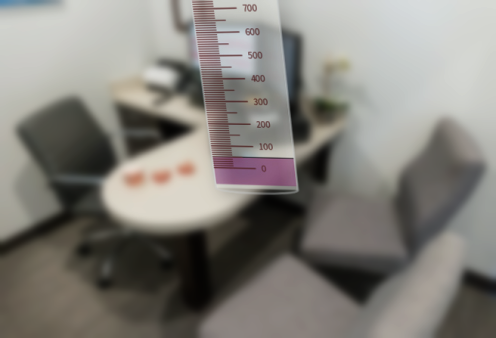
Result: 50 mL
